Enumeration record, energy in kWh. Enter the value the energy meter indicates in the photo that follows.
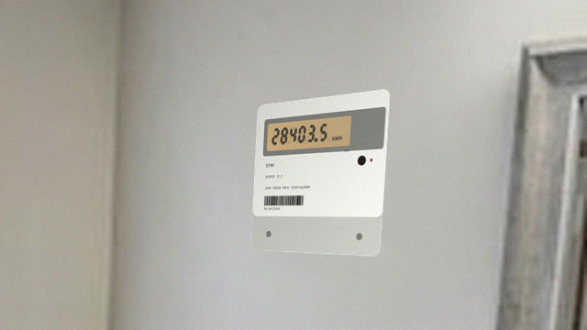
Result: 28403.5 kWh
